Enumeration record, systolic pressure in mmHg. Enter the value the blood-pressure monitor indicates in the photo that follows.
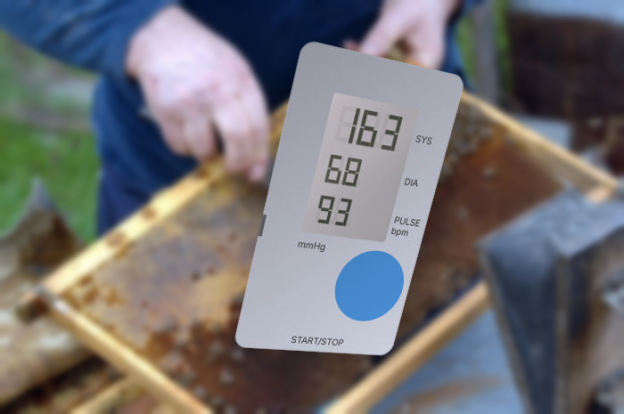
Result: 163 mmHg
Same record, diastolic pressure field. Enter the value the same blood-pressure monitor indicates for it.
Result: 68 mmHg
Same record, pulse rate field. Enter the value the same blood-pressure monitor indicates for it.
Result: 93 bpm
